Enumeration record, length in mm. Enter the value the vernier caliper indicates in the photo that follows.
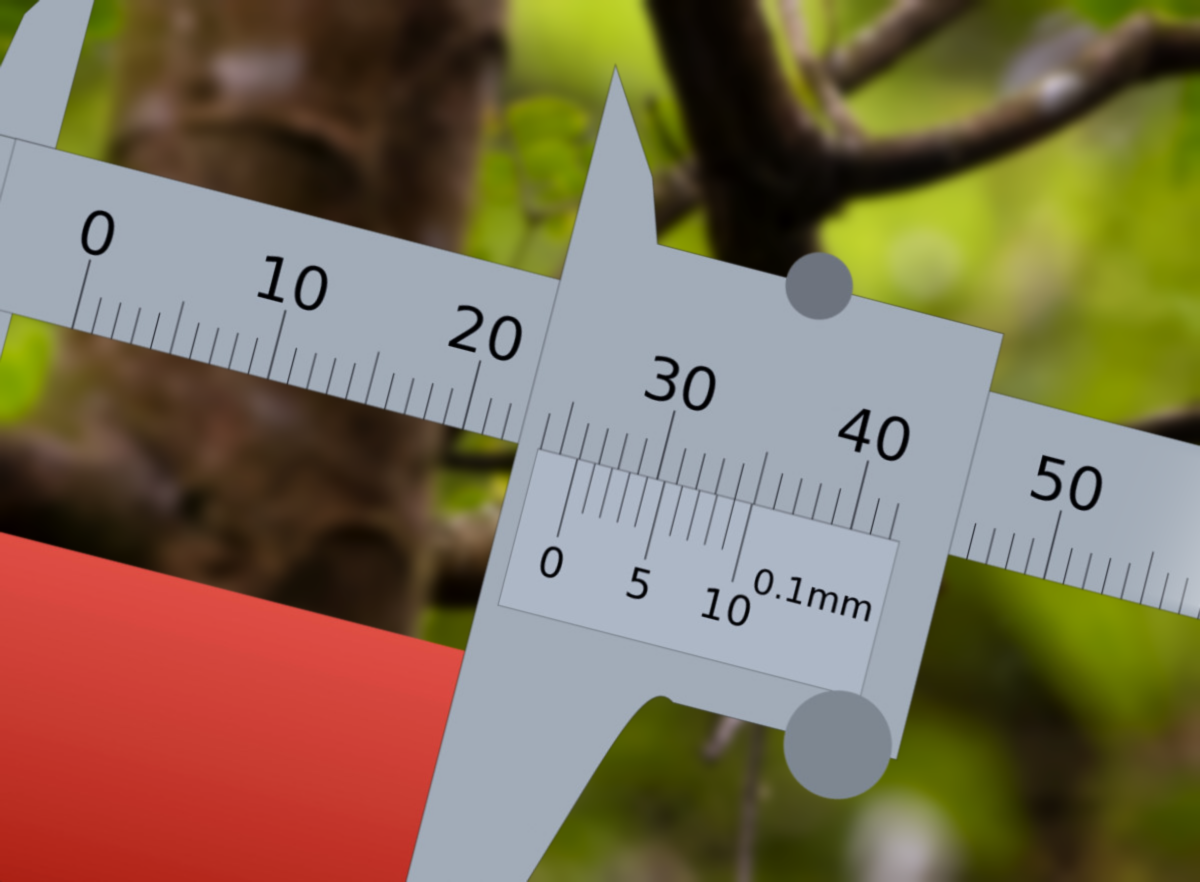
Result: 25.9 mm
